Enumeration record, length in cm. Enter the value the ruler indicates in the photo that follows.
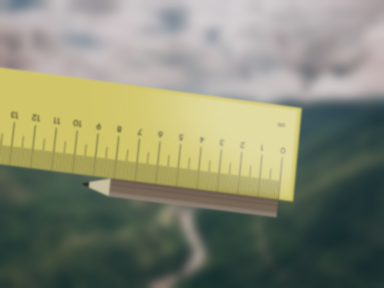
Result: 9.5 cm
